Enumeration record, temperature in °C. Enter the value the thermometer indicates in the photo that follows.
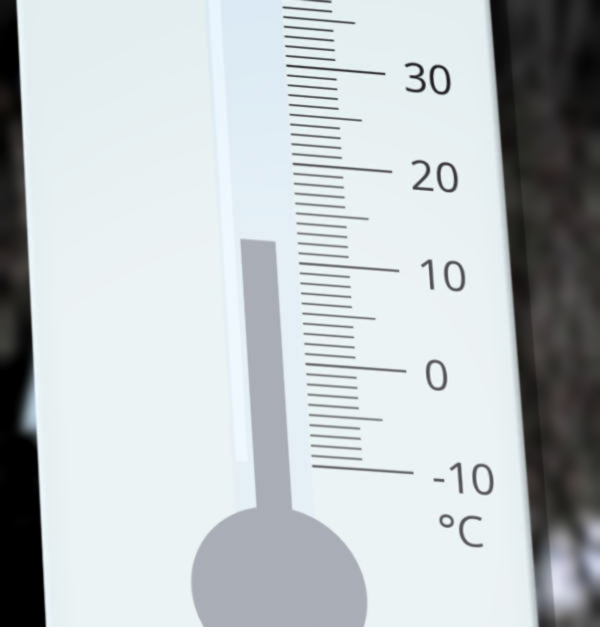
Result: 12 °C
